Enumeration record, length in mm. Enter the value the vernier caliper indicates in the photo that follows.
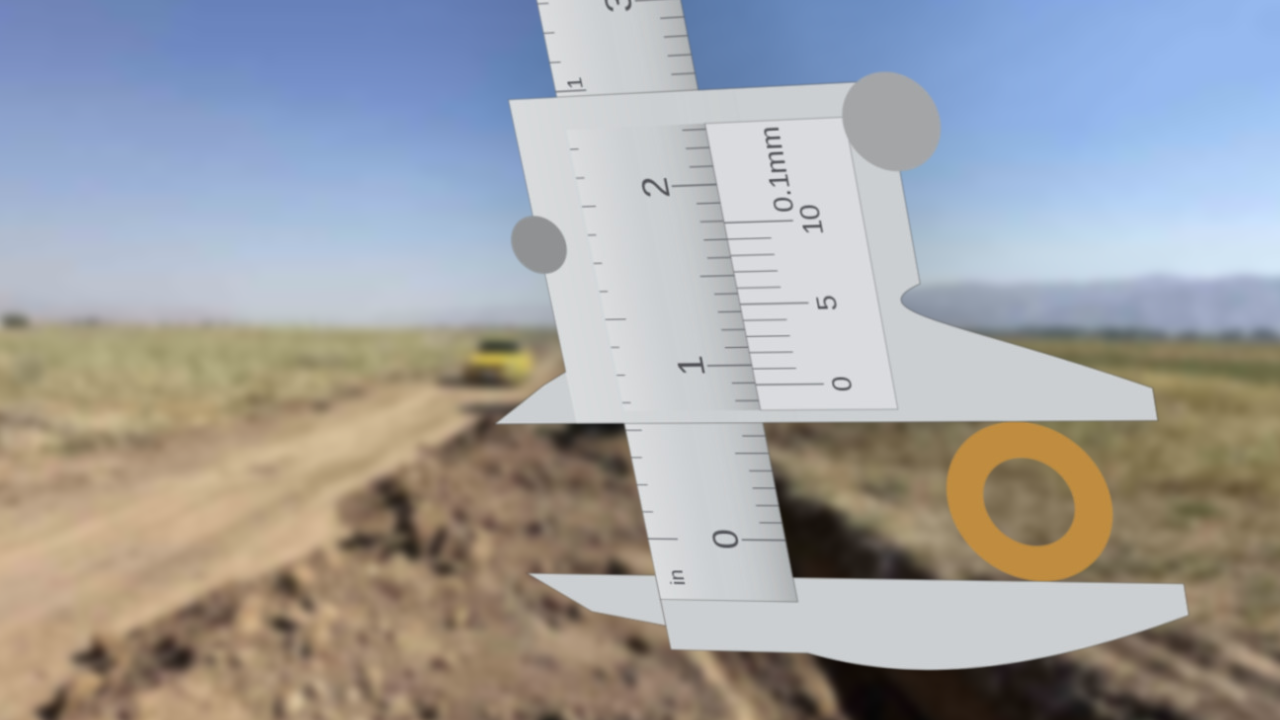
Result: 8.9 mm
